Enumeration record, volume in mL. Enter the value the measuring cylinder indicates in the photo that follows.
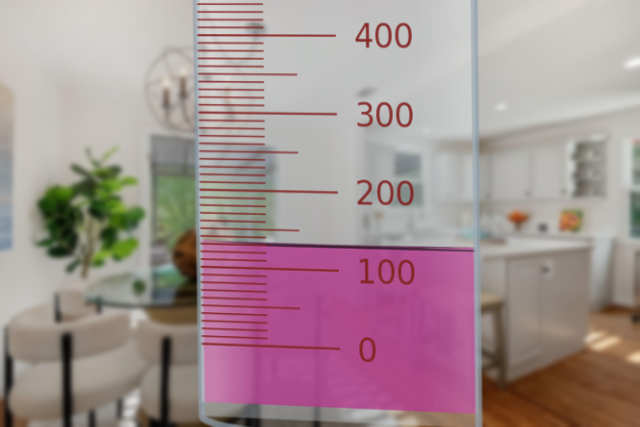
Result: 130 mL
